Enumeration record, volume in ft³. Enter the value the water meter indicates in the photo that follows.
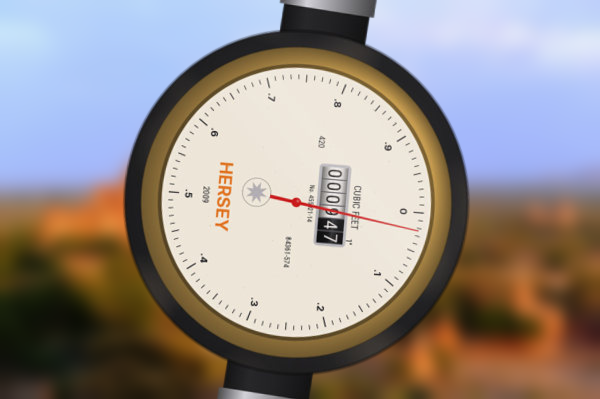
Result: 947.02 ft³
